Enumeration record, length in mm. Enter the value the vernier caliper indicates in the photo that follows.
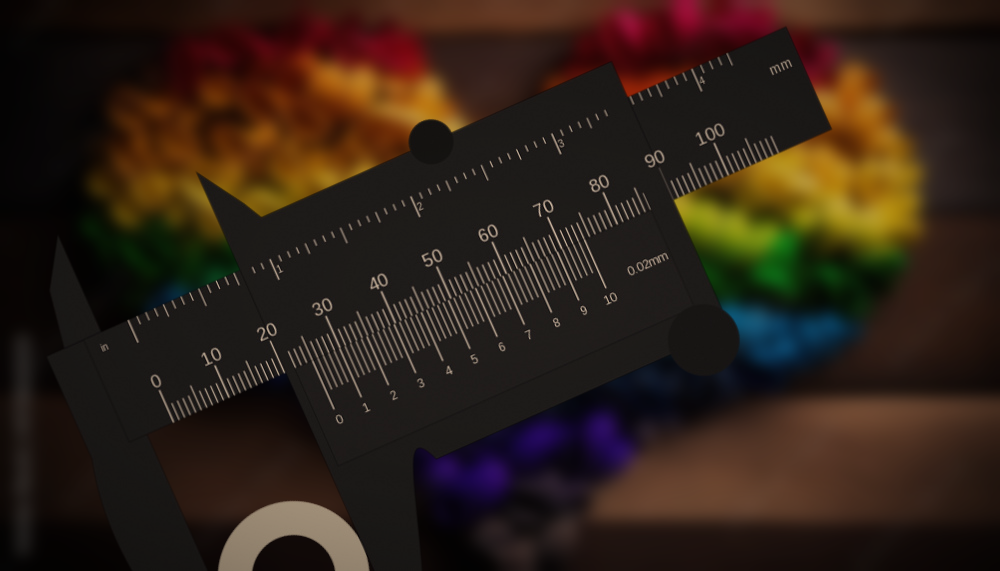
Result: 25.0 mm
